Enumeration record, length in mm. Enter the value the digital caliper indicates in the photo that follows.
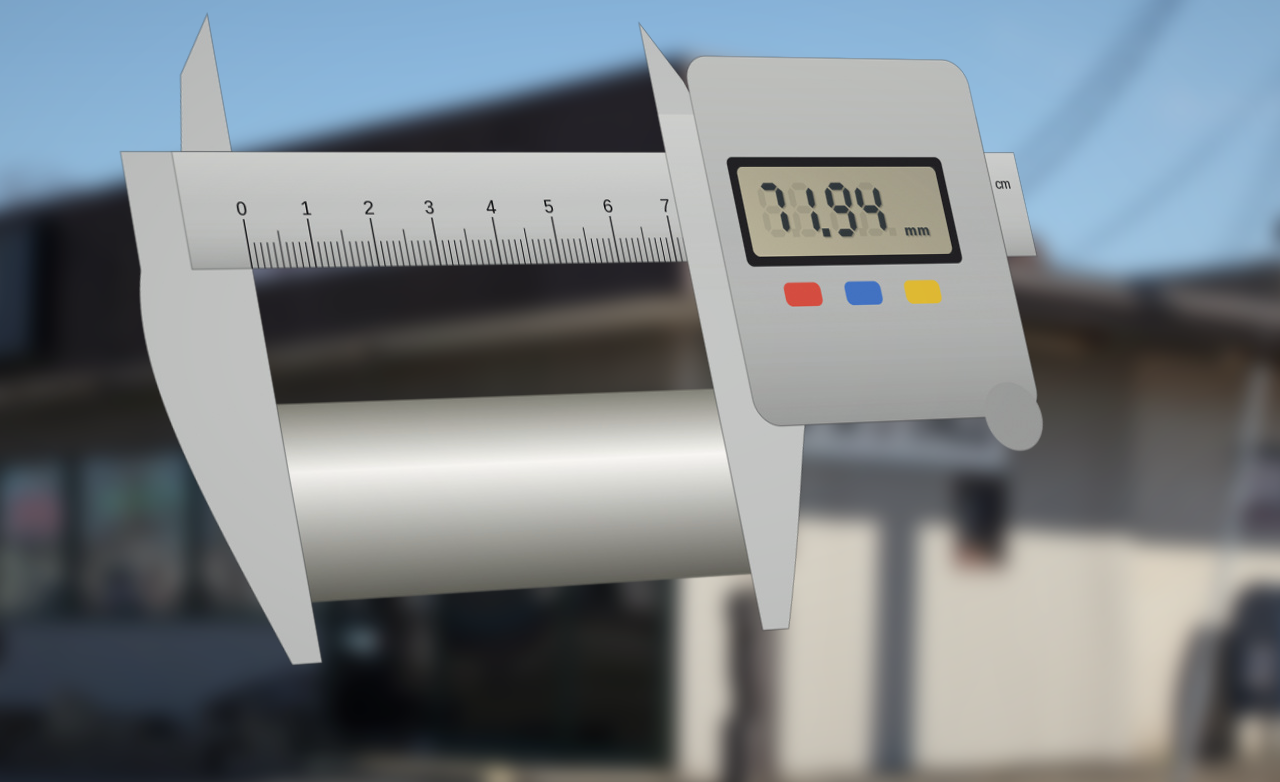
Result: 71.94 mm
